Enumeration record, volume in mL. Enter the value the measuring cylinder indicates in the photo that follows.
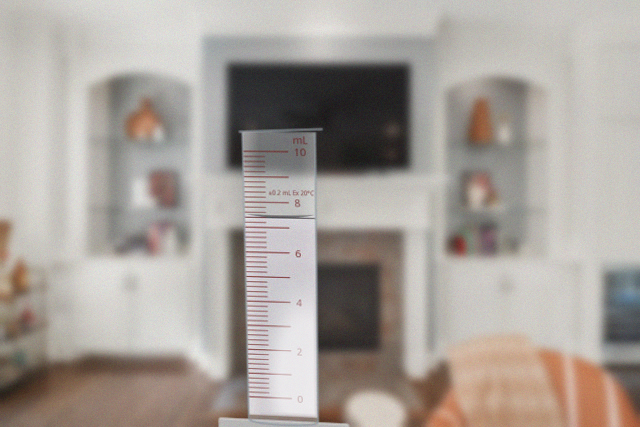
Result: 7.4 mL
